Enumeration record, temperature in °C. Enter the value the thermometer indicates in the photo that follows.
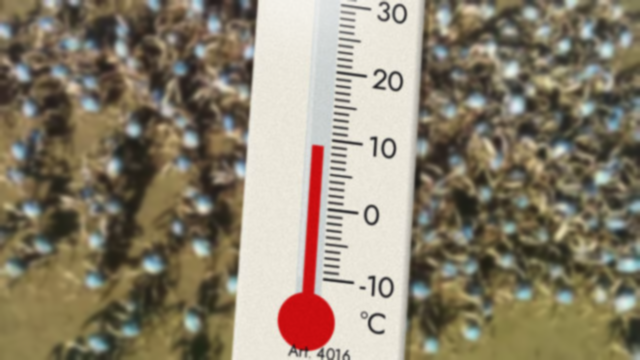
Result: 9 °C
